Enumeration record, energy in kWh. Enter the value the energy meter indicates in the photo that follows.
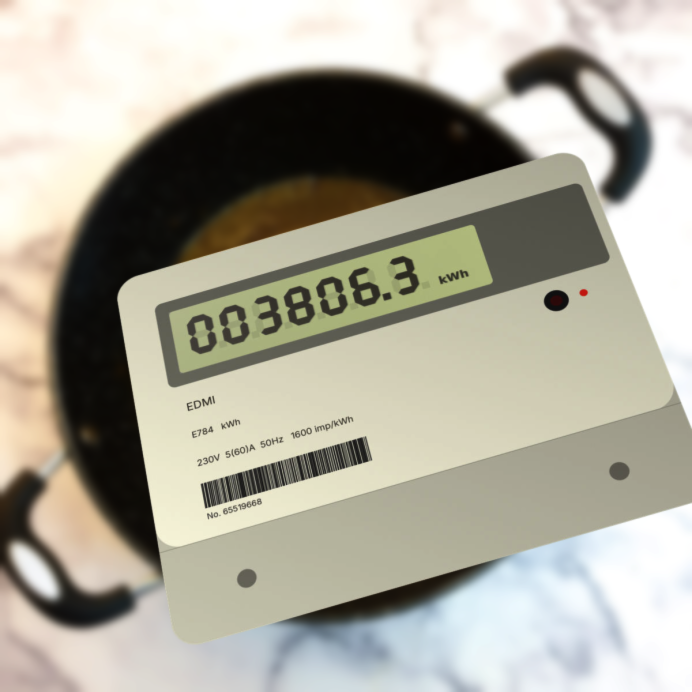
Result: 3806.3 kWh
